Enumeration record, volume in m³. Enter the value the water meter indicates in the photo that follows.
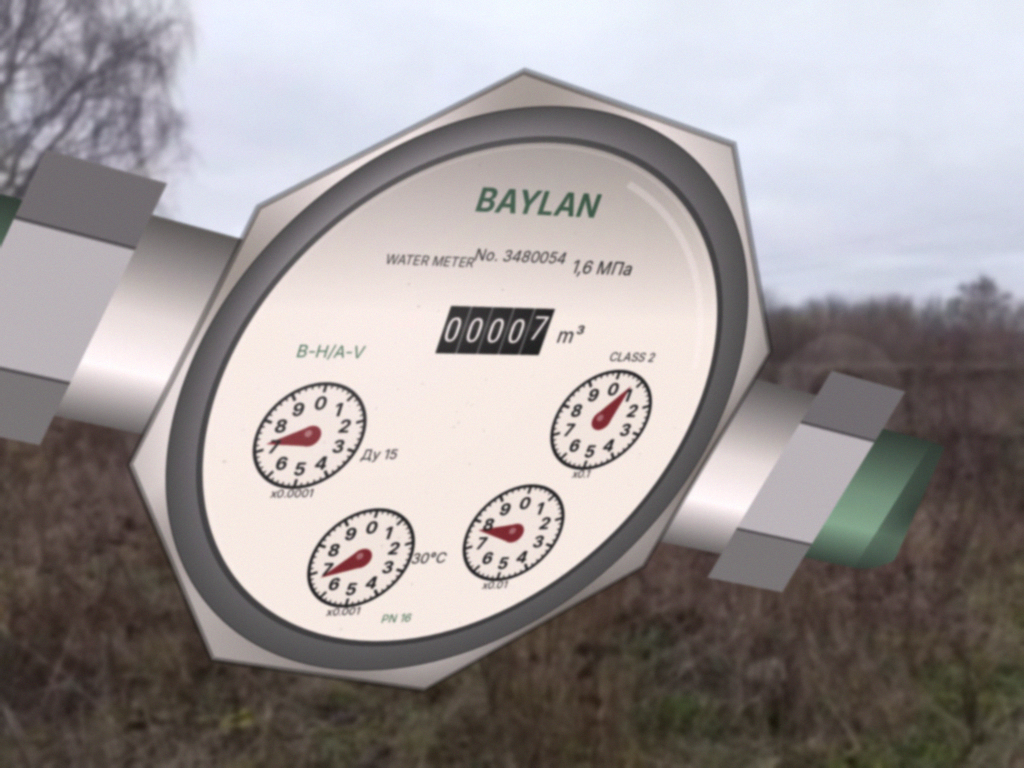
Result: 7.0767 m³
